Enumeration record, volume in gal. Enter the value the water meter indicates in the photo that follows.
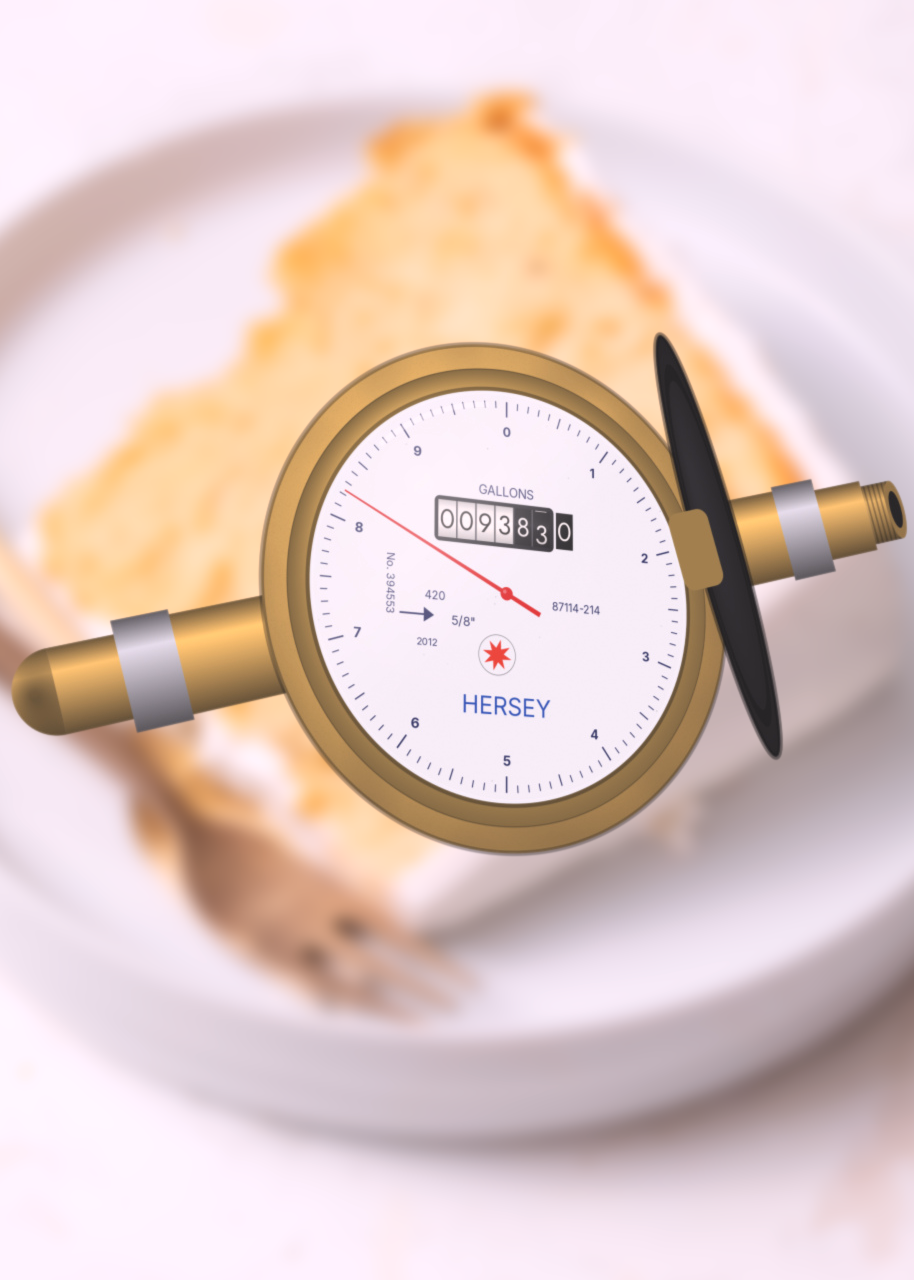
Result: 93828.2 gal
